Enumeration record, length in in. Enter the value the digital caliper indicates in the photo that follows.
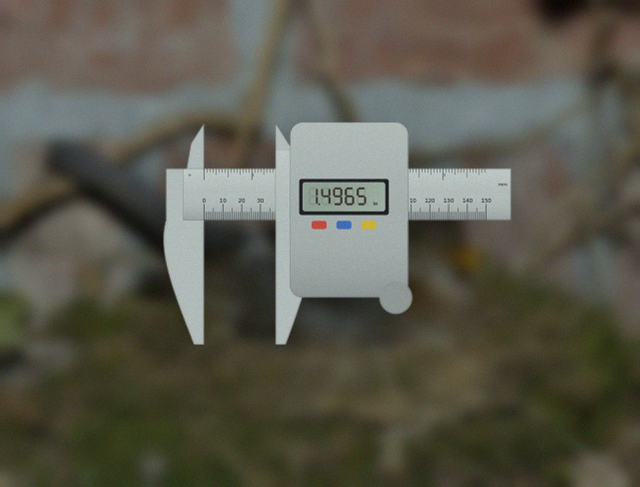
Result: 1.4965 in
